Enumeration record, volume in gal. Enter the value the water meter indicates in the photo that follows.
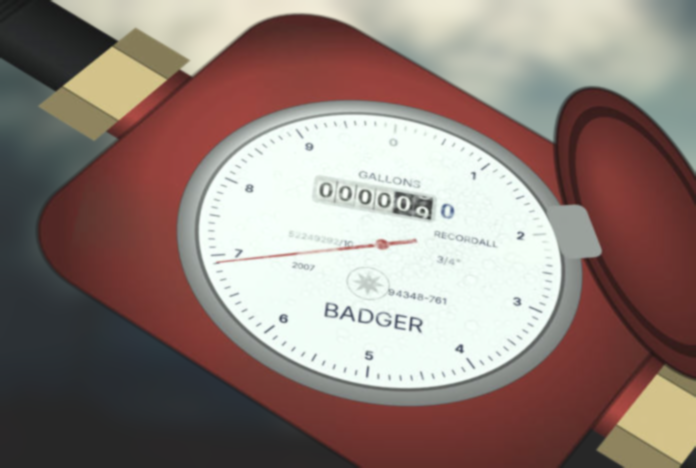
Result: 86.9 gal
